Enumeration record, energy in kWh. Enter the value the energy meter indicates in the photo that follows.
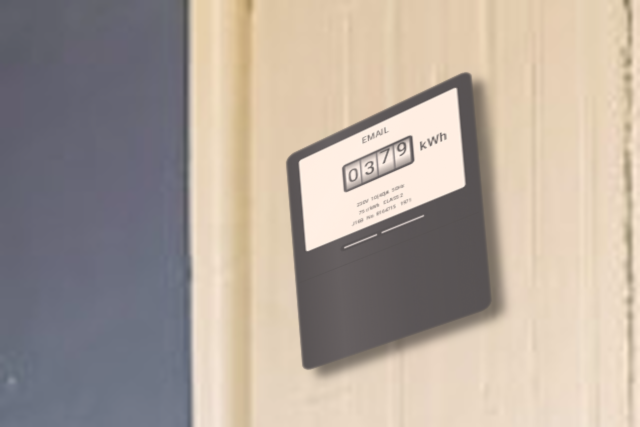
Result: 379 kWh
